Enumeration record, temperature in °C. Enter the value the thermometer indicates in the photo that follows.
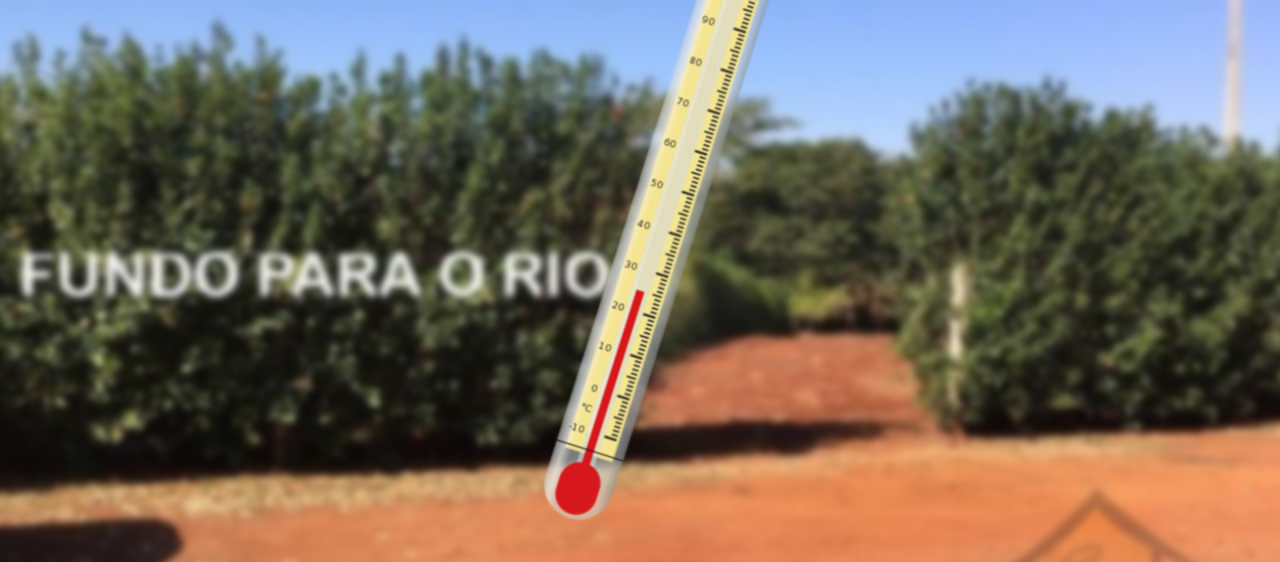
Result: 25 °C
